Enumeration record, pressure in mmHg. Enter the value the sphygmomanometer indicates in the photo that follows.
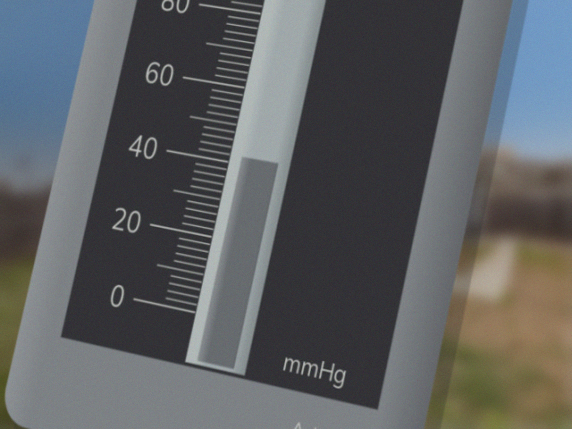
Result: 42 mmHg
